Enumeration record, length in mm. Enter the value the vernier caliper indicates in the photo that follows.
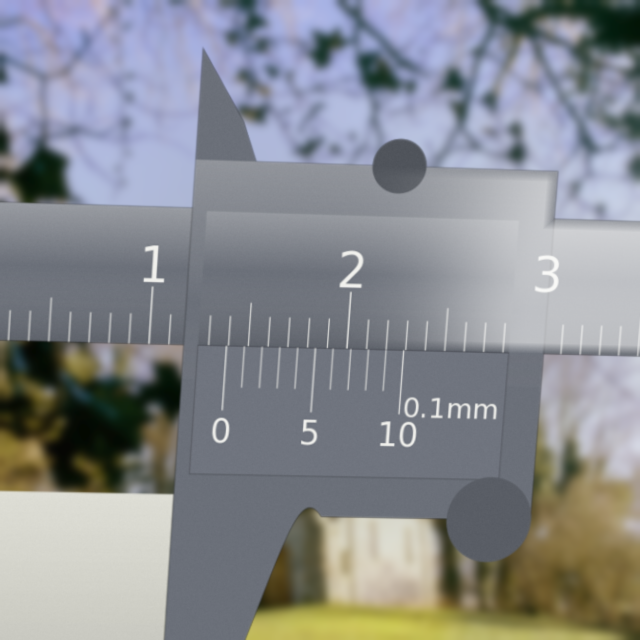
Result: 13.9 mm
